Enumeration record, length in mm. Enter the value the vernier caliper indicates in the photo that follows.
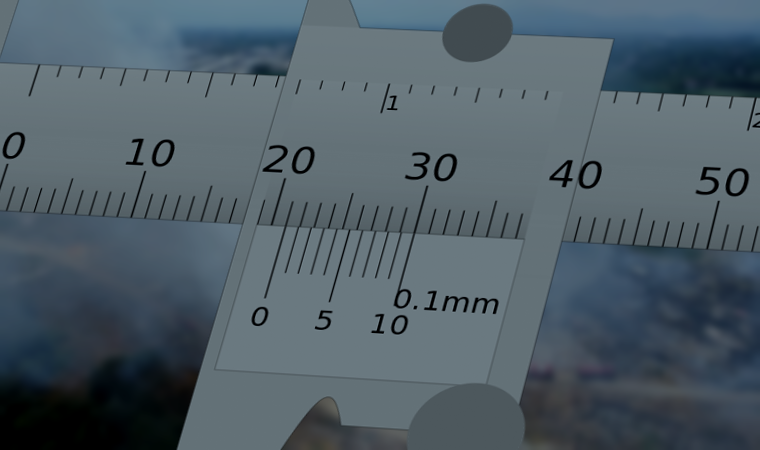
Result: 21.0 mm
